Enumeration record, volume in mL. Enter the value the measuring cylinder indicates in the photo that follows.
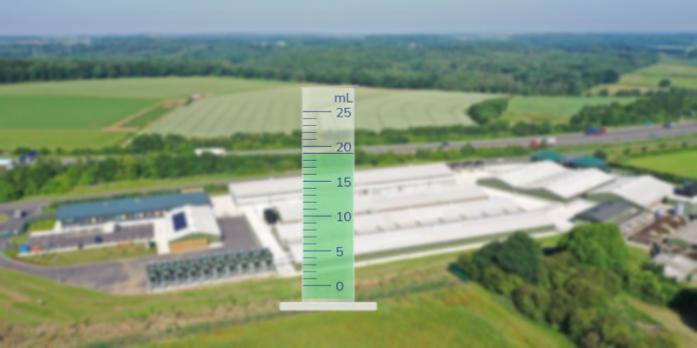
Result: 19 mL
